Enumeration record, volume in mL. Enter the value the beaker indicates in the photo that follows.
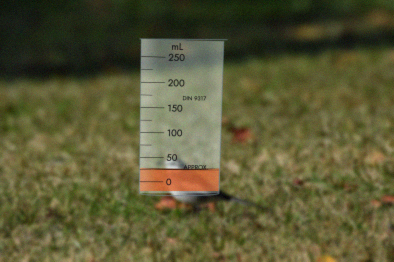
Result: 25 mL
